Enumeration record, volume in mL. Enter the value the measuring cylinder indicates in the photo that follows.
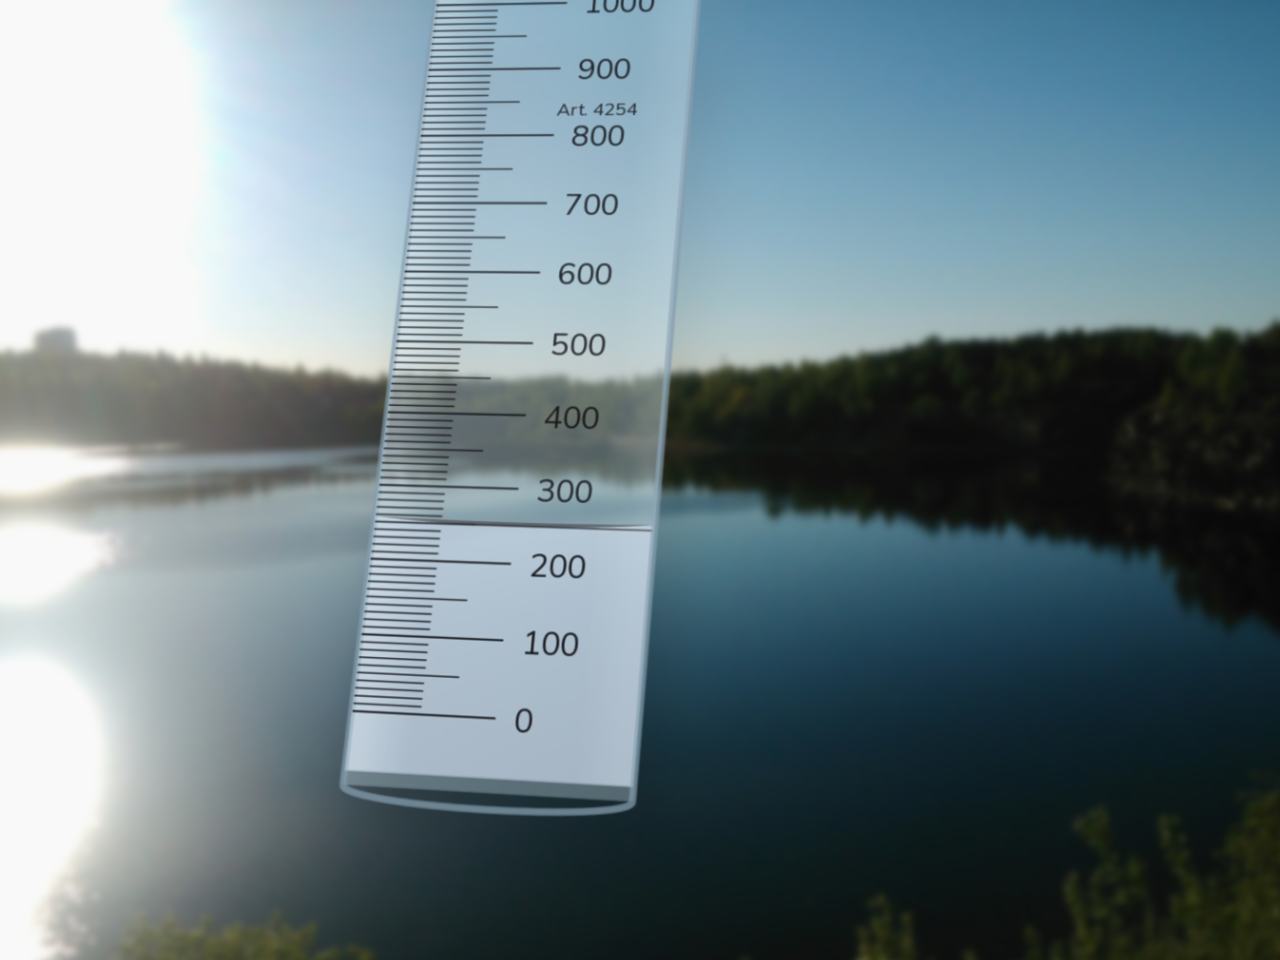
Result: 250 mL
